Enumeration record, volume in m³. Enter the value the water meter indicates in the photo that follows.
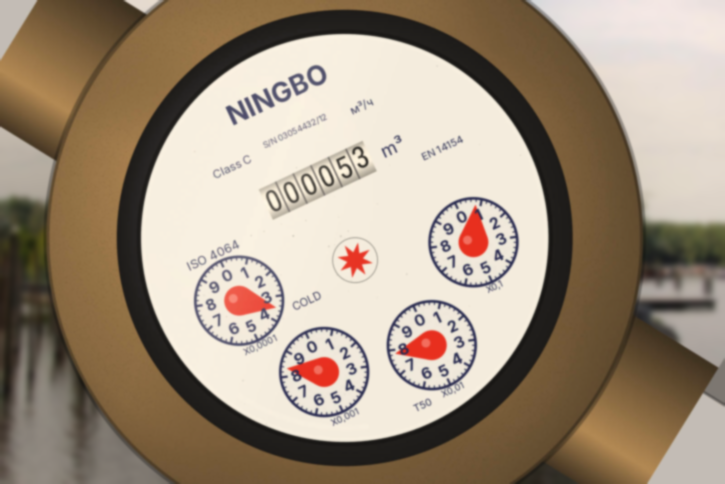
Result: 53.0783 m³
